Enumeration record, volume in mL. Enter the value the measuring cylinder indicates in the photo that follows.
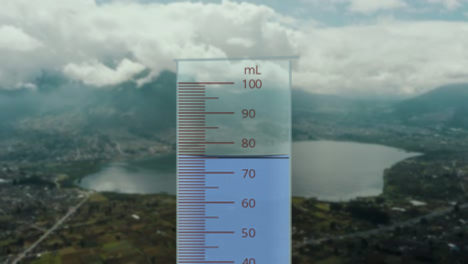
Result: 75 mL
